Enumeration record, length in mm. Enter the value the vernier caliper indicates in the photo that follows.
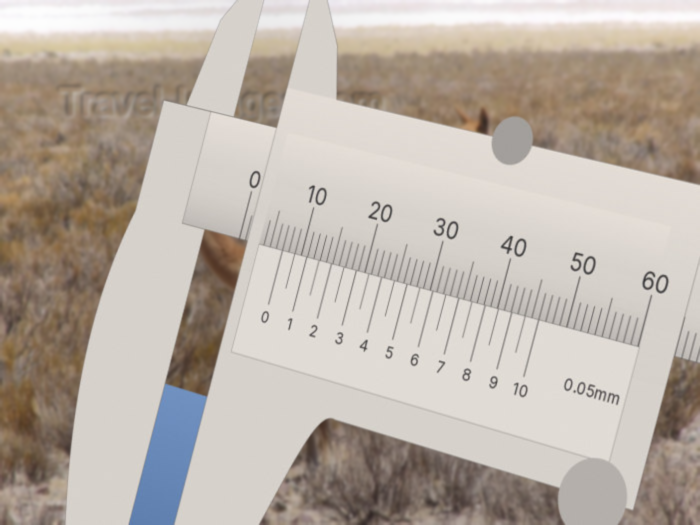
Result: 7.0 mm
